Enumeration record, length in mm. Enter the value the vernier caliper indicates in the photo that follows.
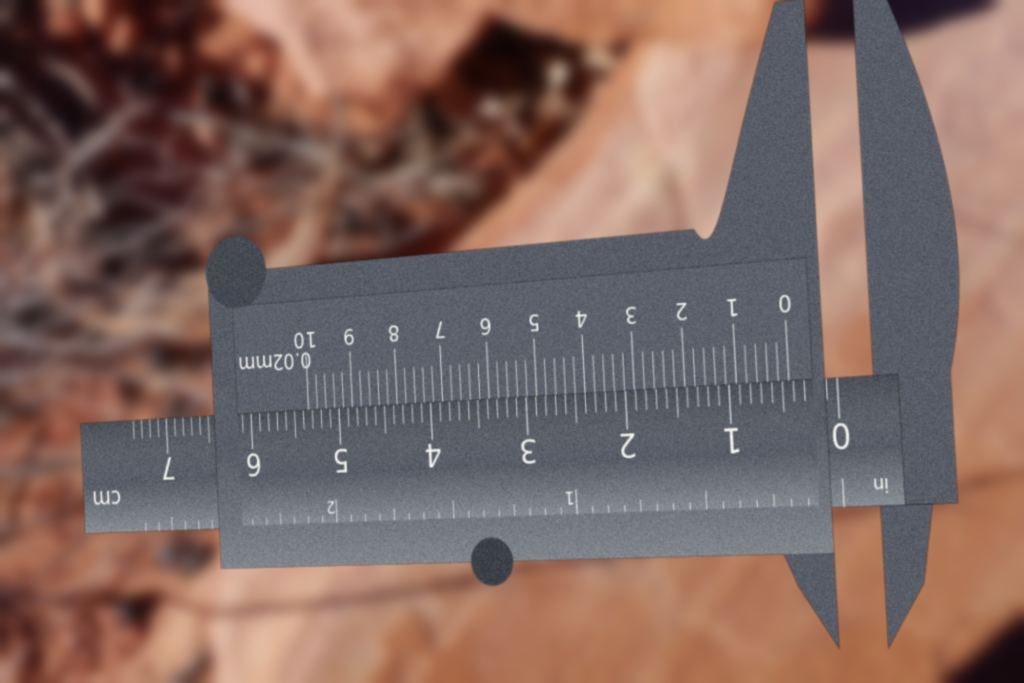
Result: 4.4 mm
